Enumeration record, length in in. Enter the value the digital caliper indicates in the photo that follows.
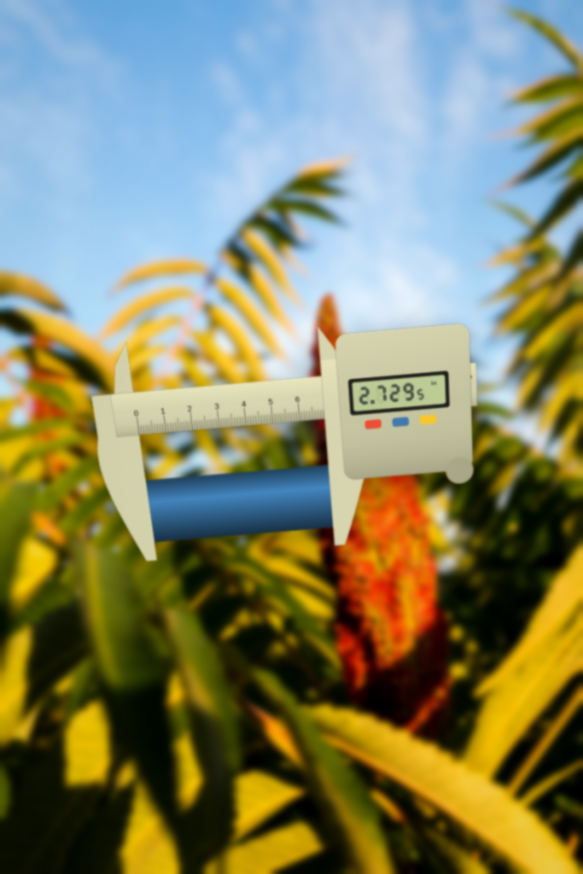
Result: 2.7295 in
